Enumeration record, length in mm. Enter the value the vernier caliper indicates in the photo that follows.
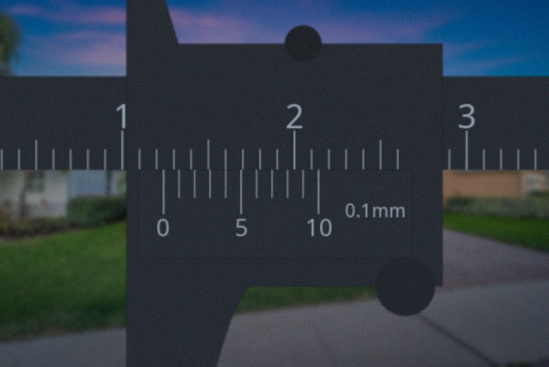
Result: 12.4 mm
